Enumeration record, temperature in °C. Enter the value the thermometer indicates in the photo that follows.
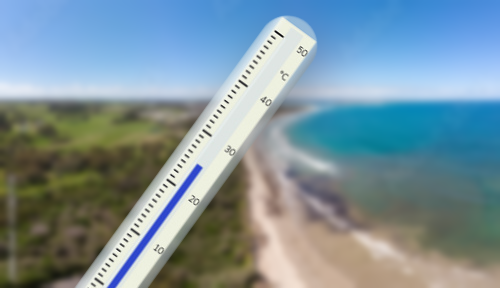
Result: 25 °C
